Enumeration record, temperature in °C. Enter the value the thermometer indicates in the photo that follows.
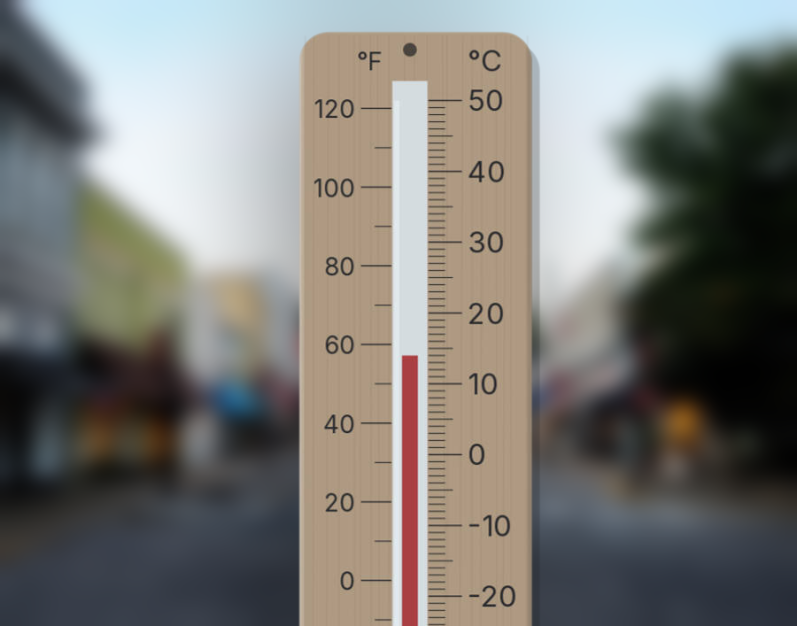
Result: 14 °C
